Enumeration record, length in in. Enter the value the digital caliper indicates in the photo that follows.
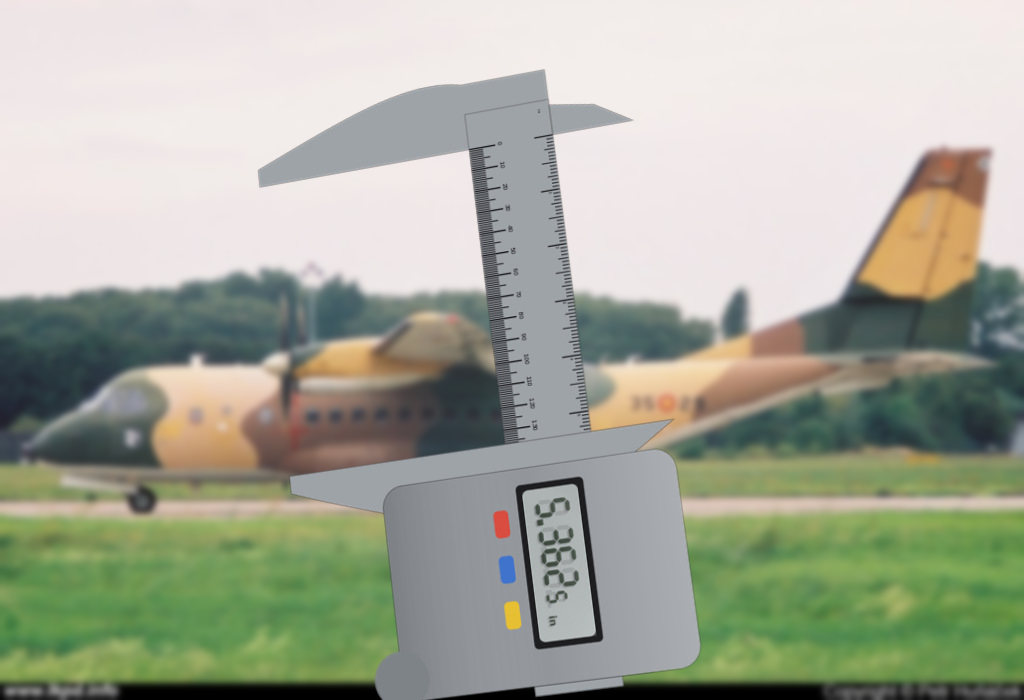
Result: 5.3625 in
